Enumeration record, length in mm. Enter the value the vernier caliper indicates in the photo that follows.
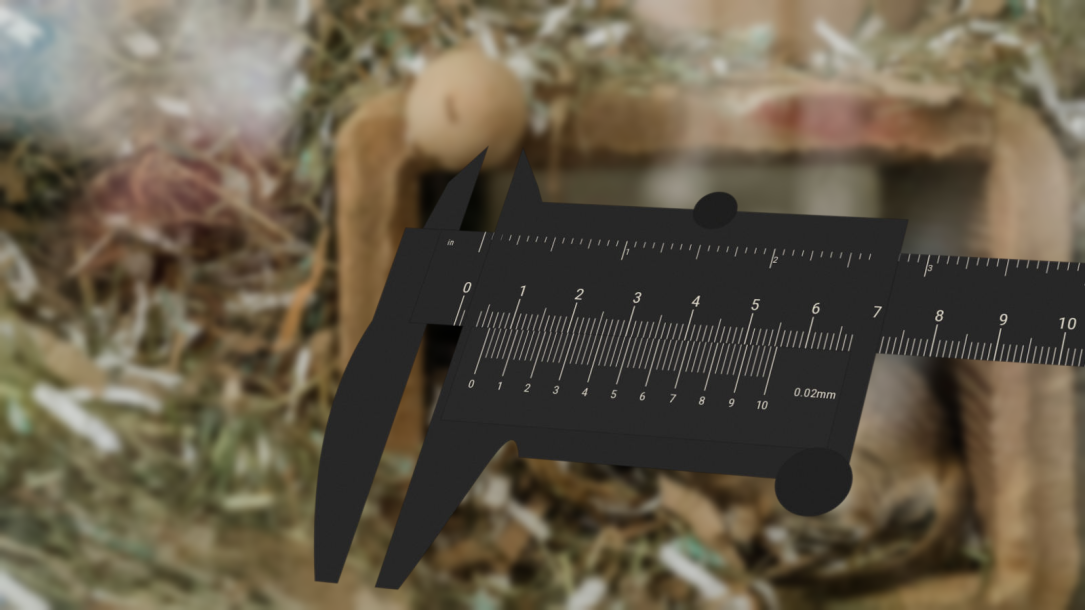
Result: 6.4 mm
